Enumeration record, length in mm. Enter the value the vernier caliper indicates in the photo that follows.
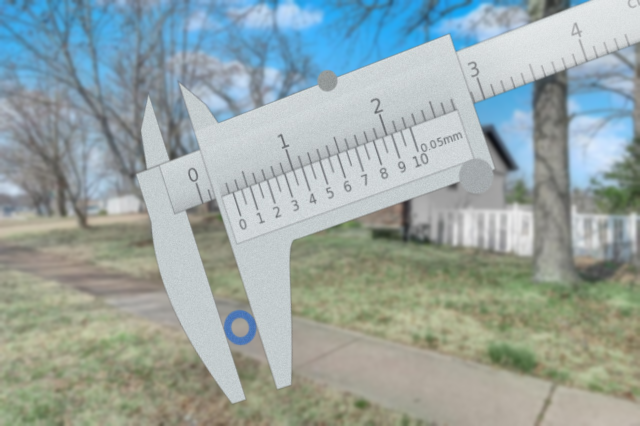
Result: 3.4 mm
